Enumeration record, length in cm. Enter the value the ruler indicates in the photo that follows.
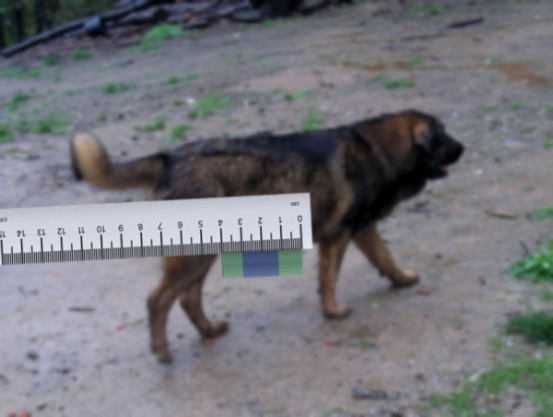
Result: 4 cm
